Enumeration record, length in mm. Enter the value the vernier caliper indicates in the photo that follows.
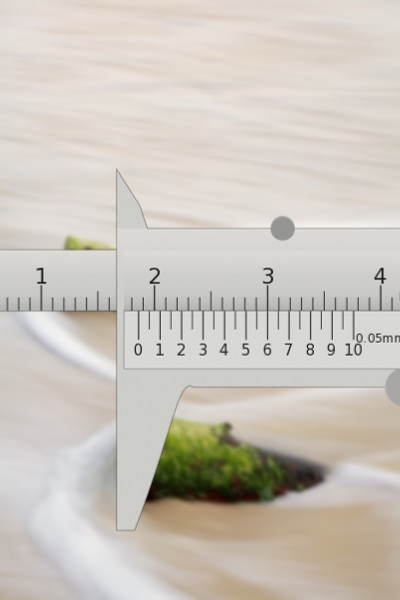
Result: 18.6 mm
